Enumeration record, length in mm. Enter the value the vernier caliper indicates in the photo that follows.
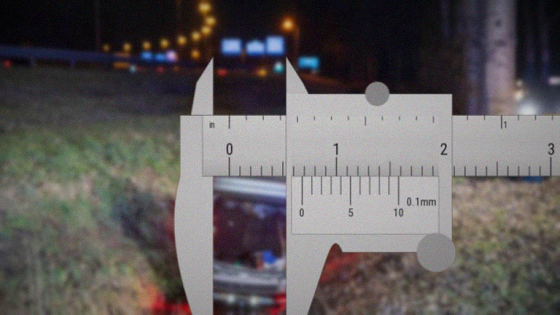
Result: 6.8 mm
